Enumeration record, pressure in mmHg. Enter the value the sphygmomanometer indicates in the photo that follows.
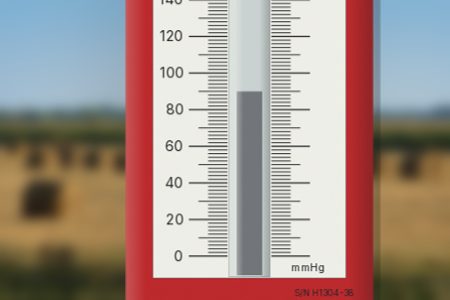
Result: 90 mmHg
